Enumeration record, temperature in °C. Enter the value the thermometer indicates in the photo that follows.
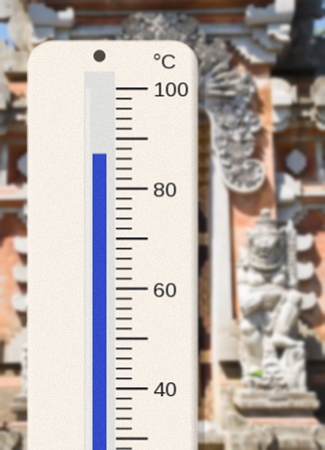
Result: 87 °C
